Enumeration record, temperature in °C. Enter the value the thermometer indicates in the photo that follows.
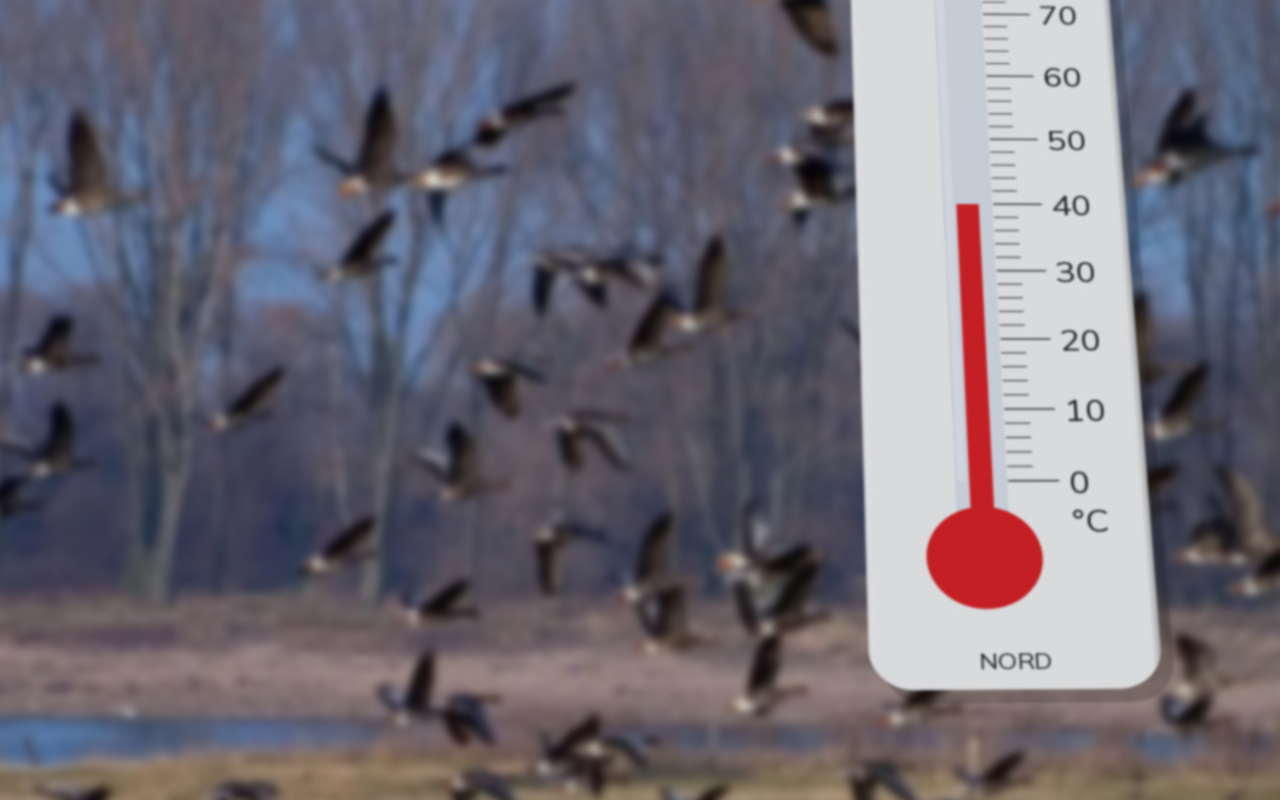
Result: 40 °C
